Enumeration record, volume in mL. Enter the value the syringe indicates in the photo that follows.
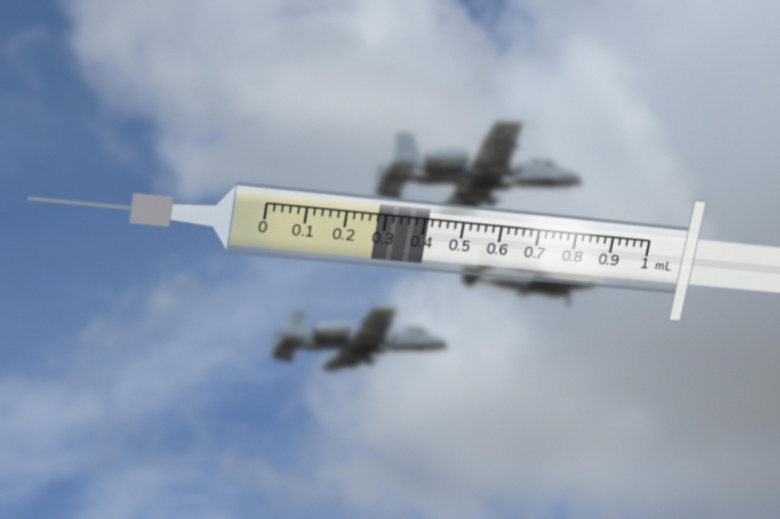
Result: 0.28 mL
